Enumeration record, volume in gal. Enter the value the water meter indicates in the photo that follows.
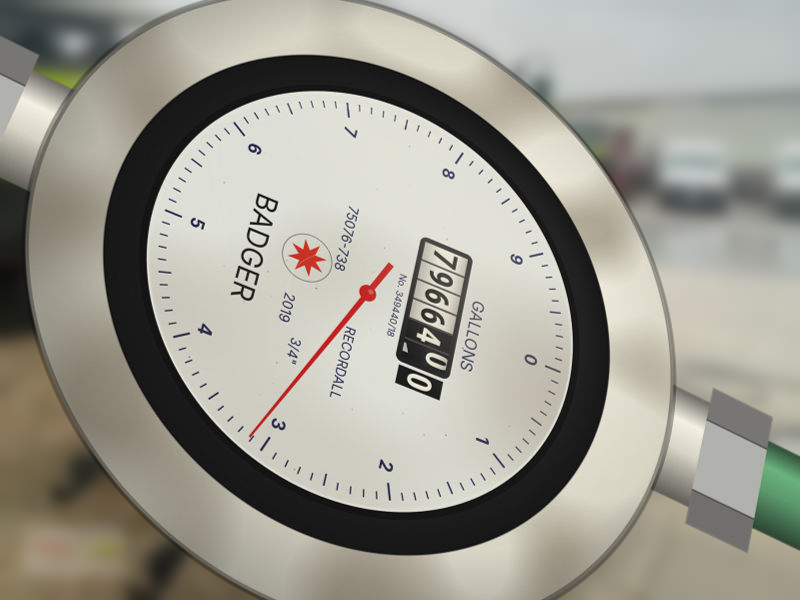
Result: 7966403.1 gal
